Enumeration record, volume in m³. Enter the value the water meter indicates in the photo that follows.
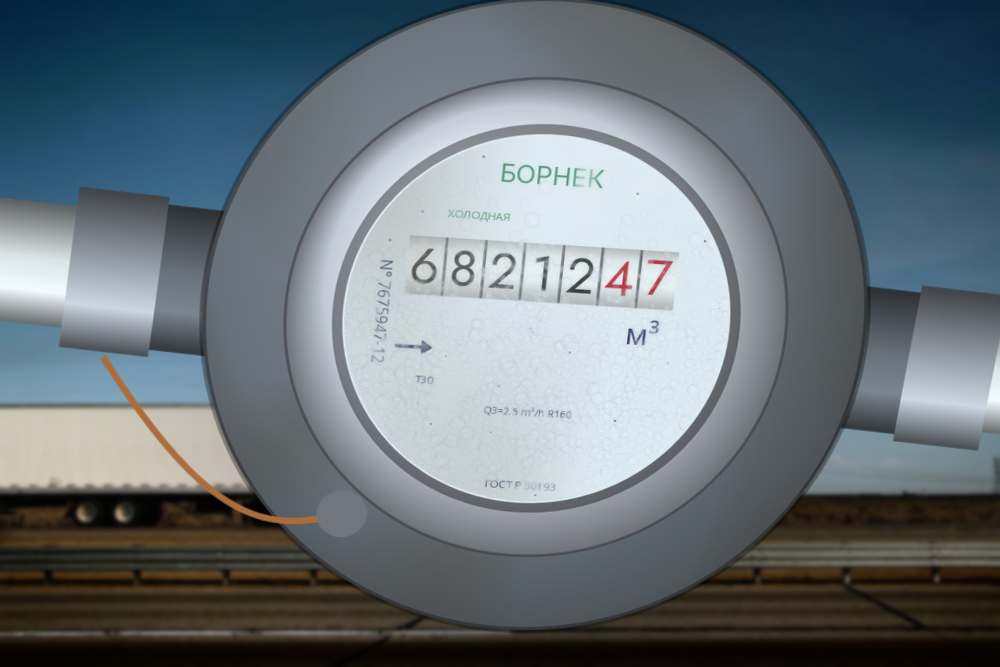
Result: 68212.47 m³
